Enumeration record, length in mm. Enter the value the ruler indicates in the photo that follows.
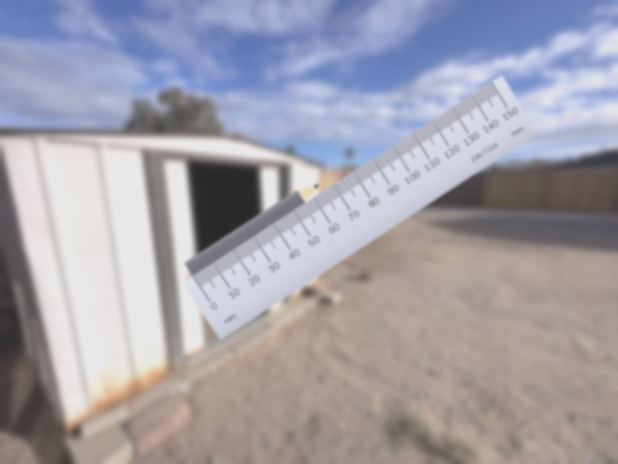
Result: 65 mm
